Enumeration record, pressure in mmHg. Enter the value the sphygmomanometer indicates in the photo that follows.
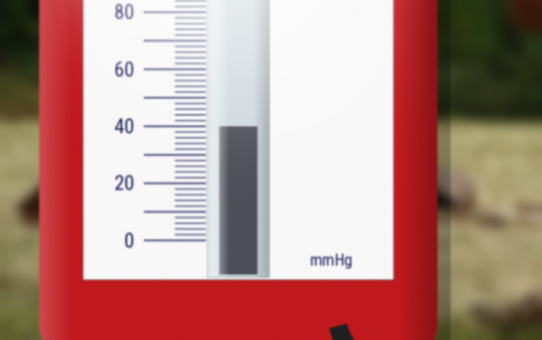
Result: 40 mmHg
